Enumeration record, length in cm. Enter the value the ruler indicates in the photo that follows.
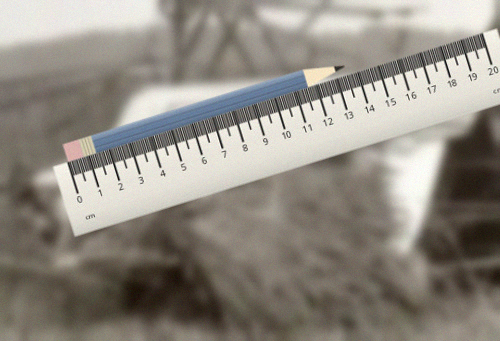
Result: 13.5 cm
